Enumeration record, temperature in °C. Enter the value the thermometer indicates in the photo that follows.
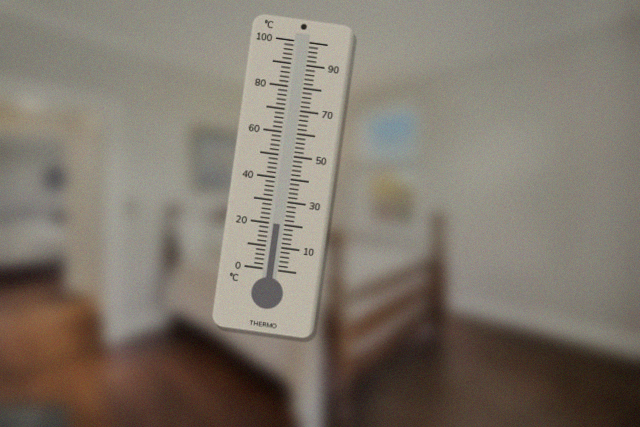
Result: 20 °C
